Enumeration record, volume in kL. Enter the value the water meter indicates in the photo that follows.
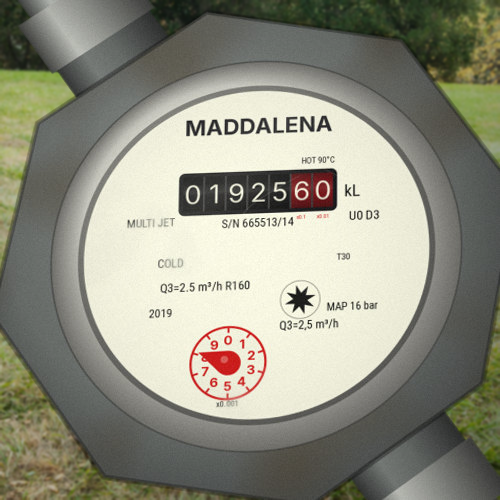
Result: 1925.608 kL
